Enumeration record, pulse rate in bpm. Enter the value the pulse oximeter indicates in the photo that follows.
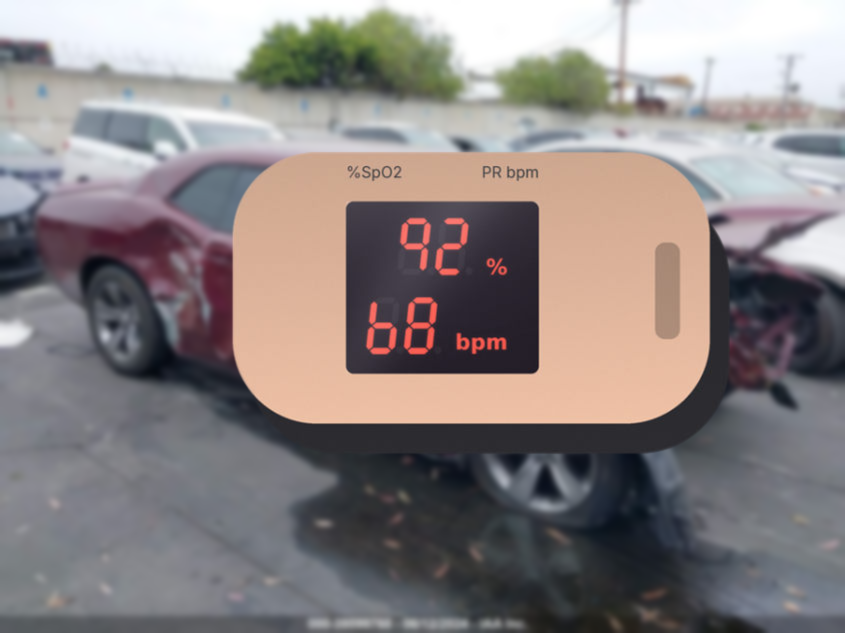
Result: 68 bpm
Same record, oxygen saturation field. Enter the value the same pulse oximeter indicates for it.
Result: 92 %
